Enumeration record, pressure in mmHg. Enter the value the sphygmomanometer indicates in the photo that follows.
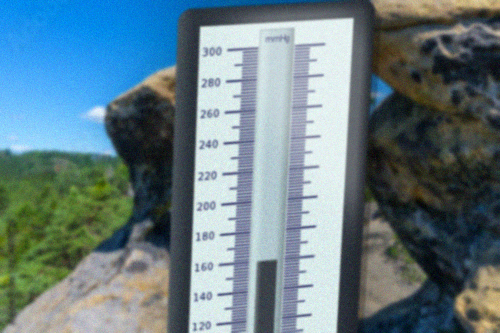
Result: 160 mmHg
